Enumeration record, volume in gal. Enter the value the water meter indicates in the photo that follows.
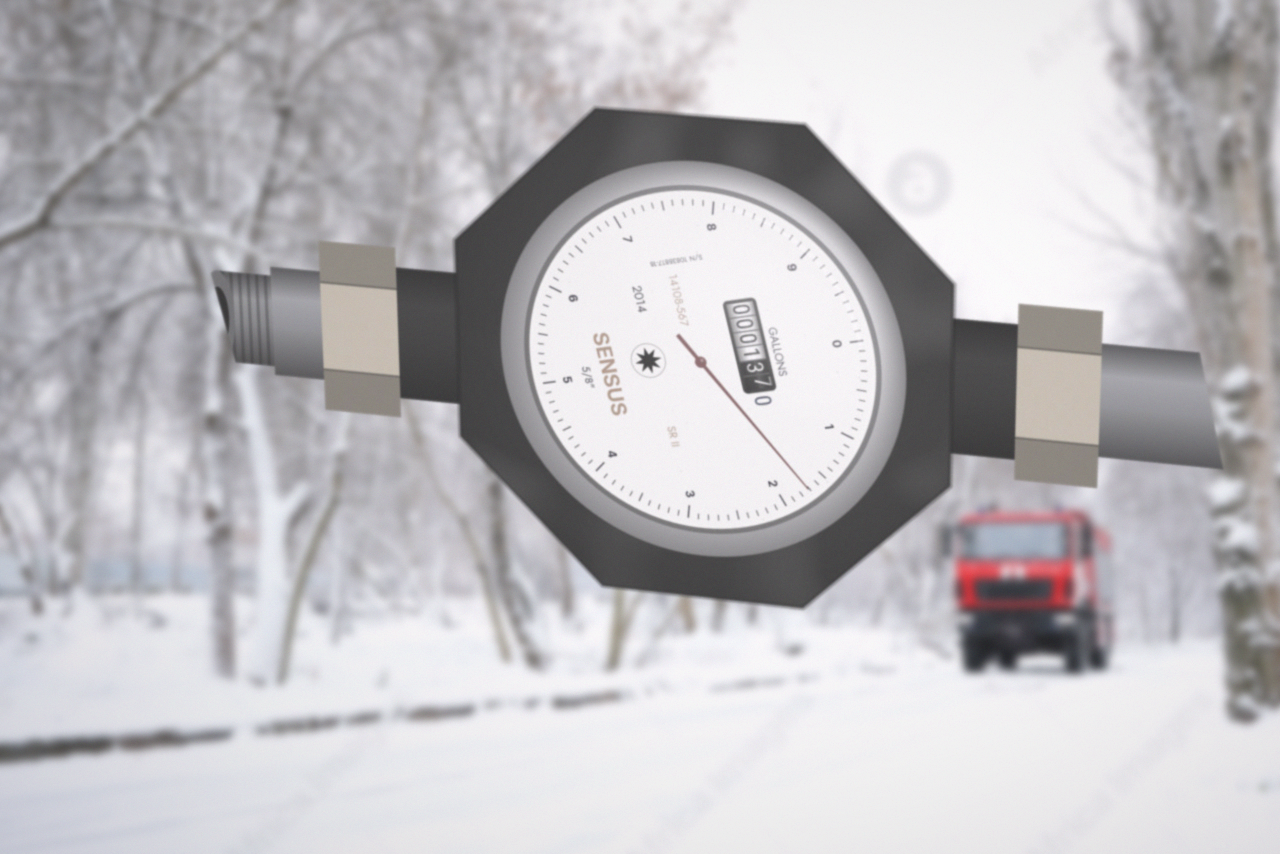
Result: 1371.7 gal
